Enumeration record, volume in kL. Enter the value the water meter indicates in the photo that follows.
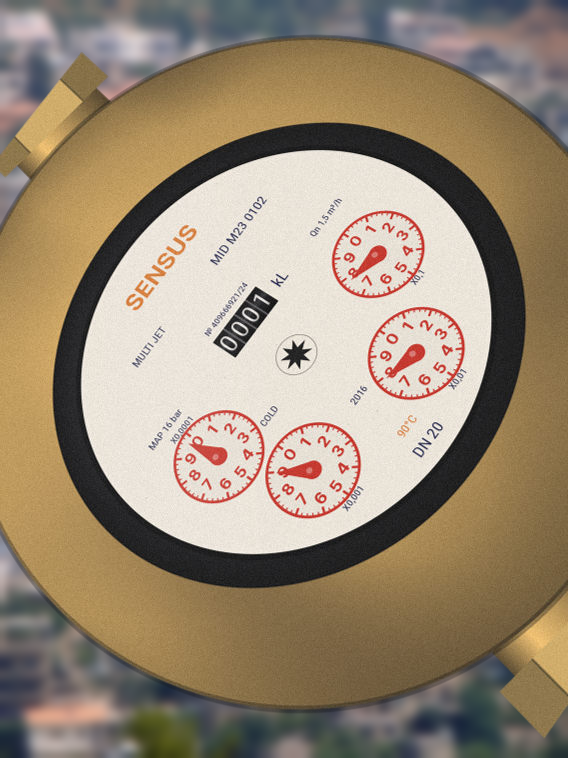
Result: 1.7789 kL
